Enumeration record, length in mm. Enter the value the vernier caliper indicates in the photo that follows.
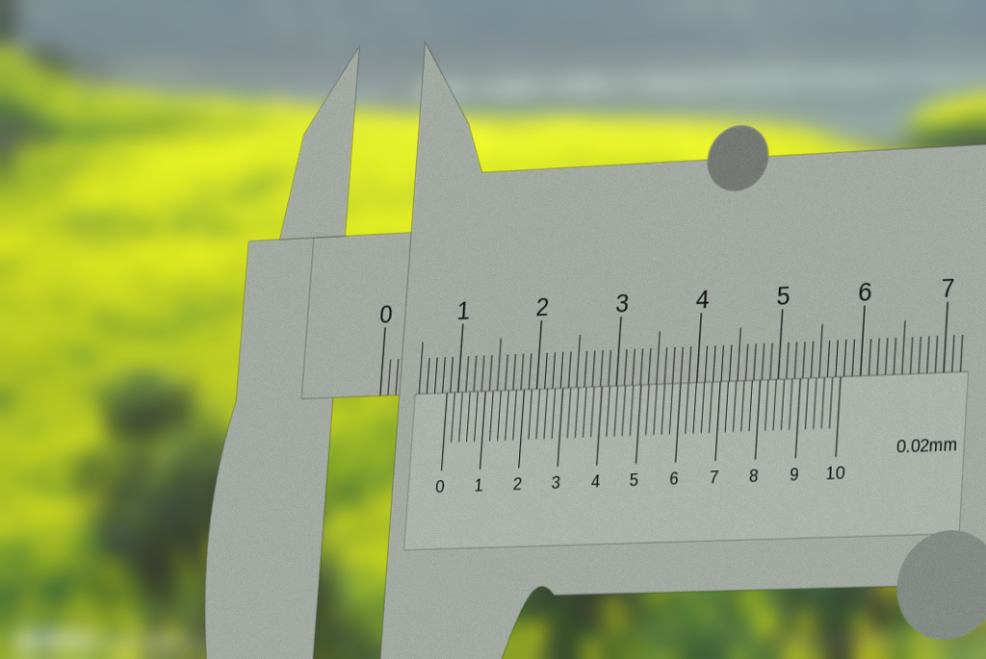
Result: 8.6 mm
